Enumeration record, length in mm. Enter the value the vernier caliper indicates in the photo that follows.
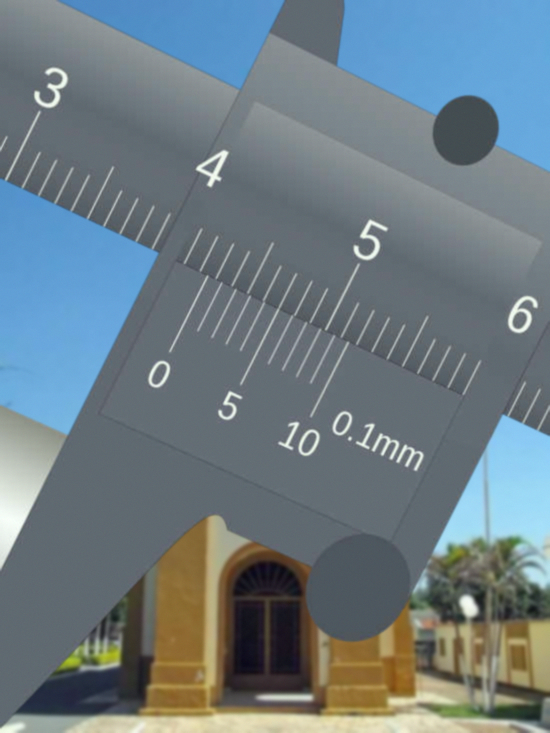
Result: 42.5 mm
